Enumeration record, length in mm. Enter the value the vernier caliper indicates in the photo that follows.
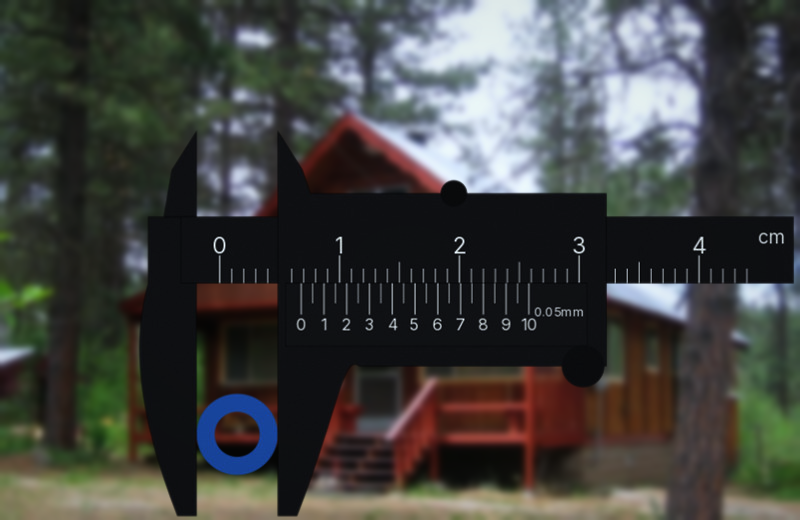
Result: 6.8 mm
